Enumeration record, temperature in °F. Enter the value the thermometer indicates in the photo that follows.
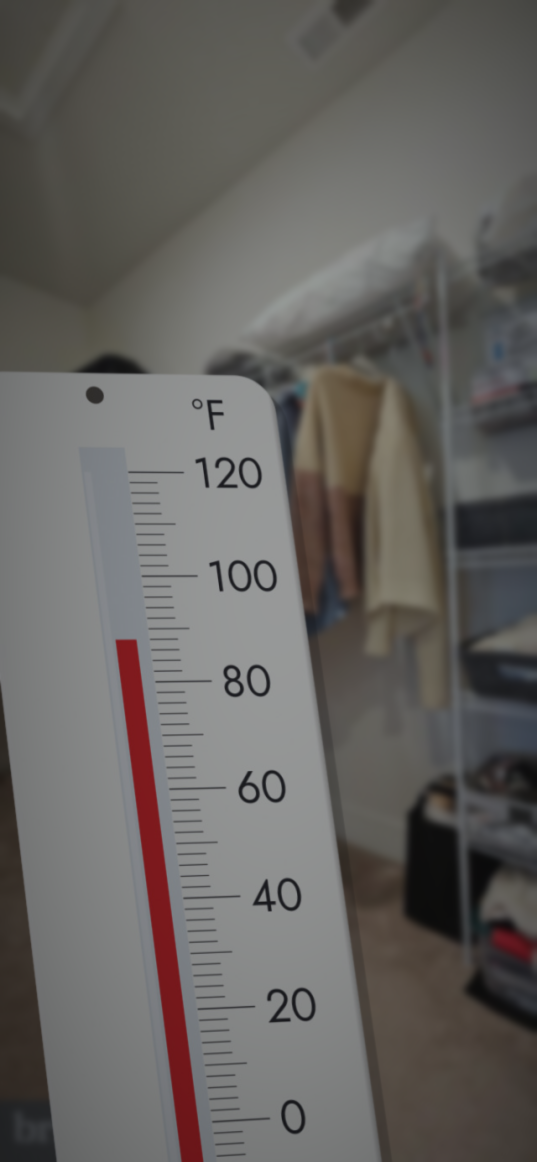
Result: 88 °F
